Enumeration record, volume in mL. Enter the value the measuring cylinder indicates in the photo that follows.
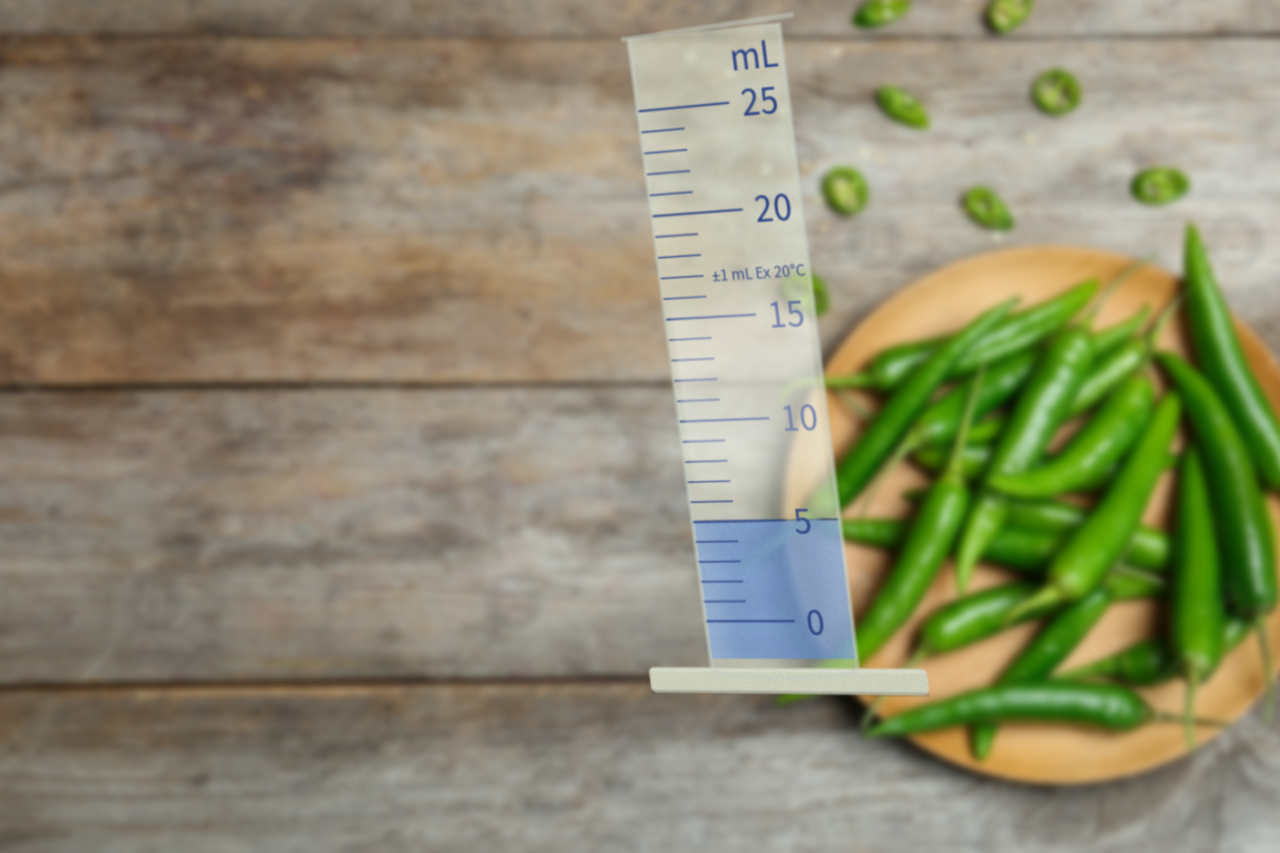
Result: 5 mL
